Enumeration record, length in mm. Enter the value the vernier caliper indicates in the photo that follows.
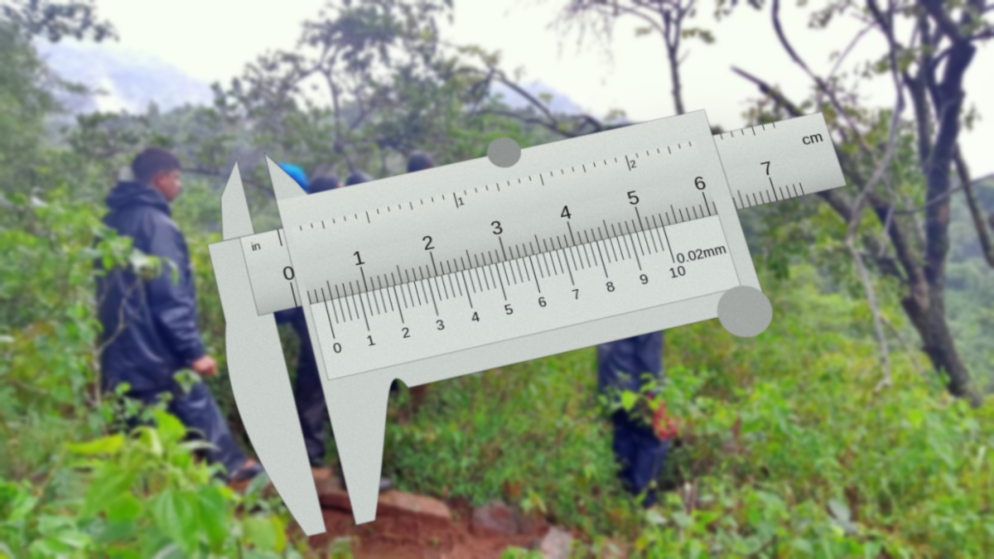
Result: 4.0 mm
